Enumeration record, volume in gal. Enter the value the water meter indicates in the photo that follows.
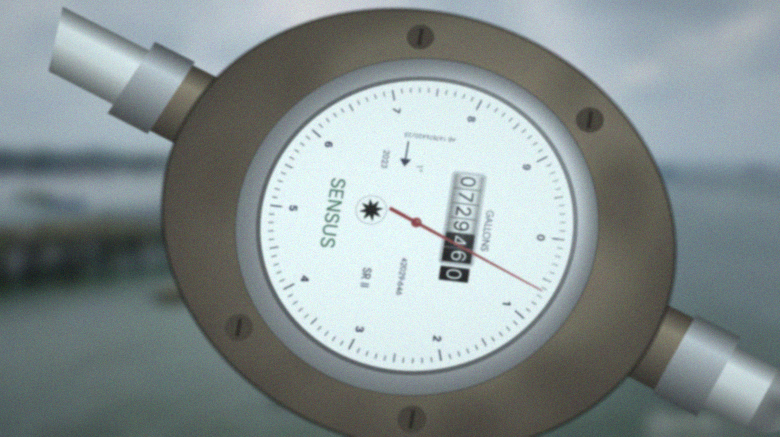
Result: 729460.6 gal
